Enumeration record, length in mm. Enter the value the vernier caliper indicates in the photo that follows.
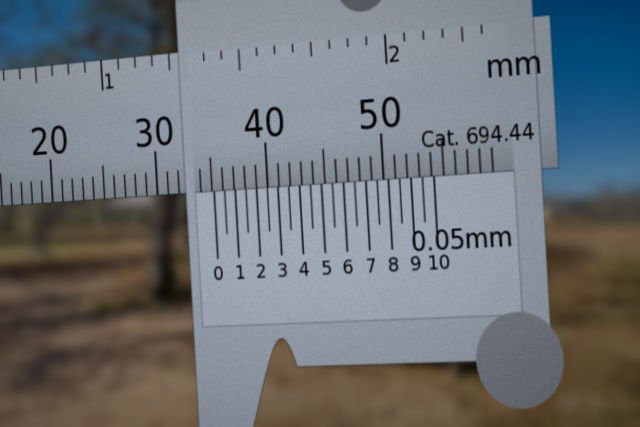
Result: 35.2 mm
